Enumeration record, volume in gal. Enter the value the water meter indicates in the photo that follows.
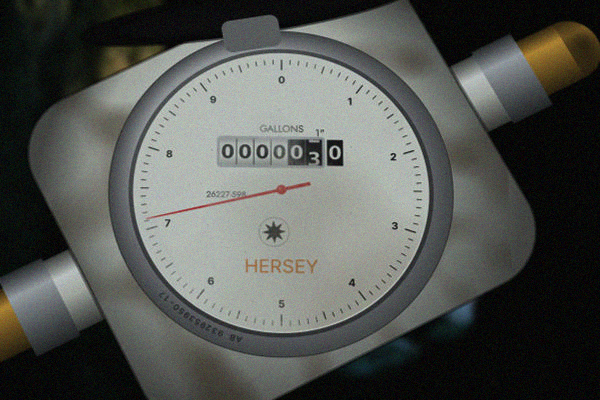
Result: 27.1 gal
